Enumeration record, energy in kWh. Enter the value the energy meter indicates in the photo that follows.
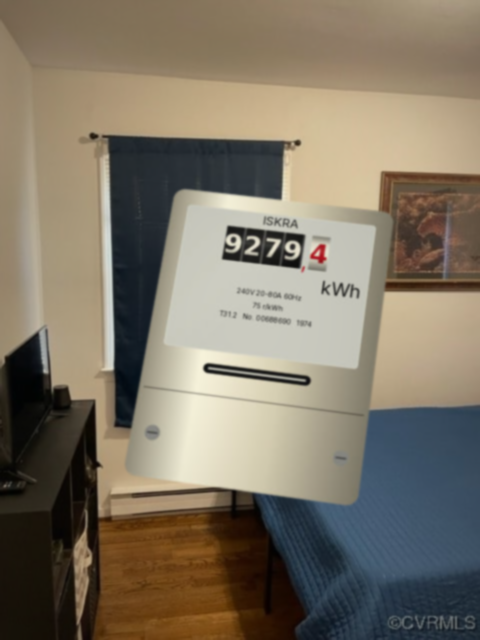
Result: 9279.4 kWh
